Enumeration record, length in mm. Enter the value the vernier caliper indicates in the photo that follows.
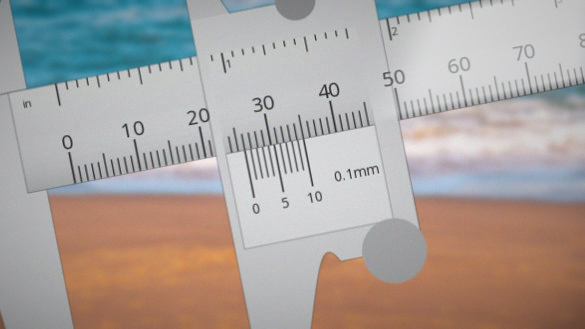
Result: 26.0 mm
